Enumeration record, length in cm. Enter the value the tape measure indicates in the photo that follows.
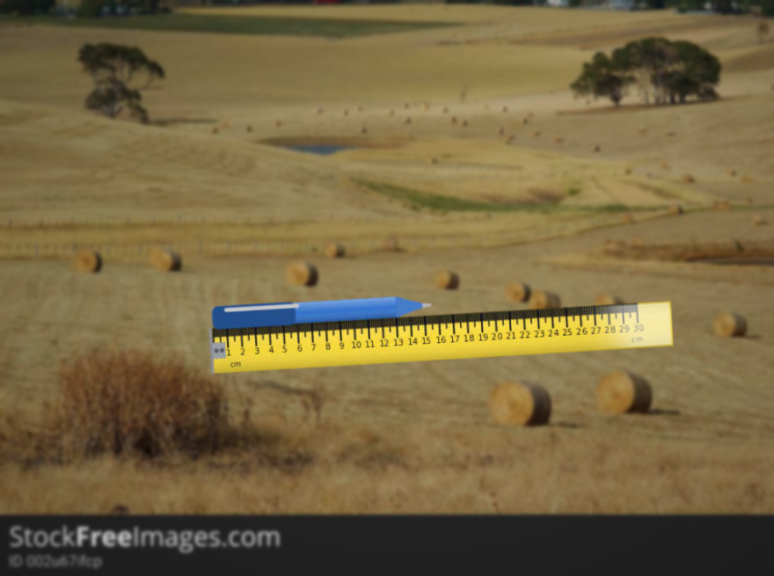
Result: 15.5 cm
